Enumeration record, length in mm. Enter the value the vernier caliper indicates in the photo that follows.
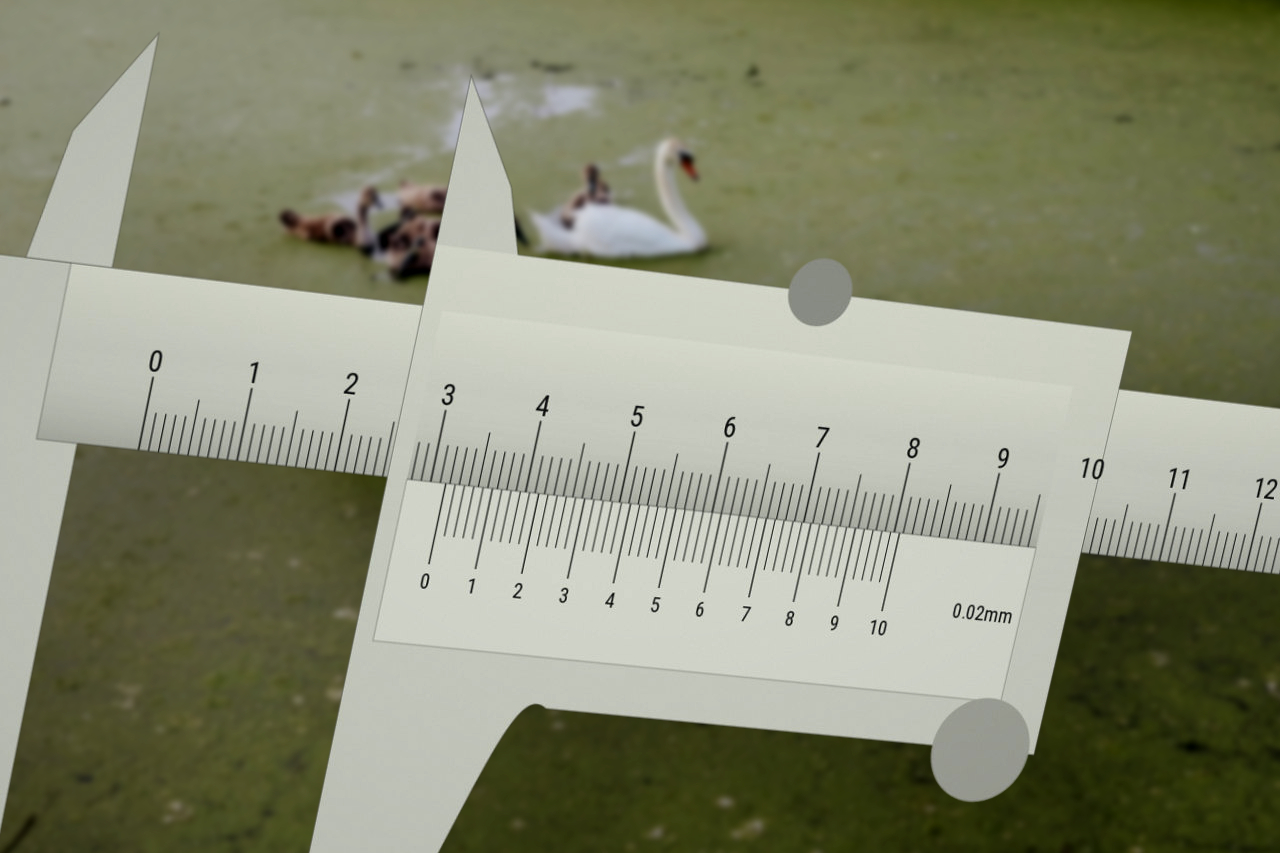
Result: 31.6 mm
